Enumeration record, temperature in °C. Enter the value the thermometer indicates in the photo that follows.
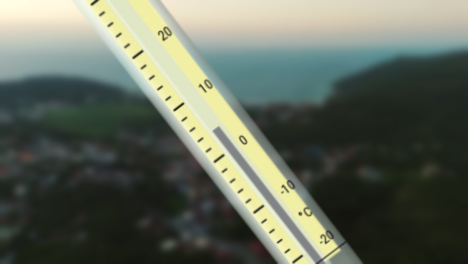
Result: 4 °C
